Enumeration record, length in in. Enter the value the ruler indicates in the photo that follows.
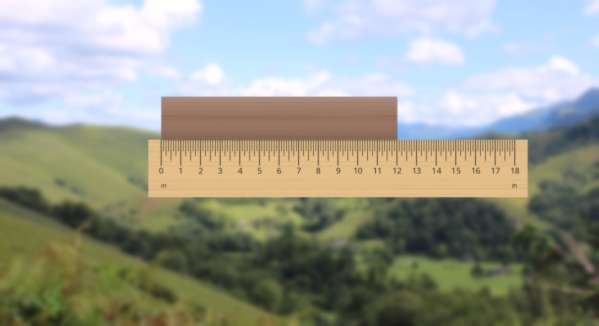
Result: 12 in
